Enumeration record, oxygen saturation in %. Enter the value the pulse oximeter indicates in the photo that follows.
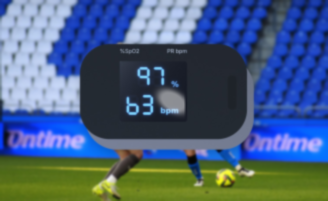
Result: 97 %
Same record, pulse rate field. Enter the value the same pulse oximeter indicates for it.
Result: 63 bpm
